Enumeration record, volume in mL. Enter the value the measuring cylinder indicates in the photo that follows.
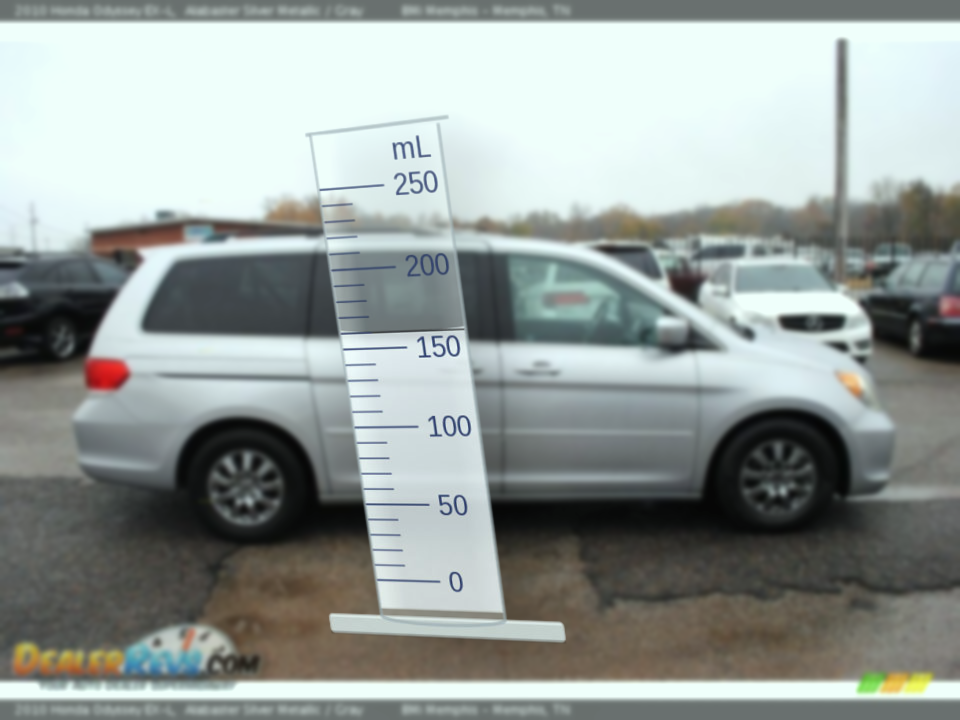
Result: 160 mL
